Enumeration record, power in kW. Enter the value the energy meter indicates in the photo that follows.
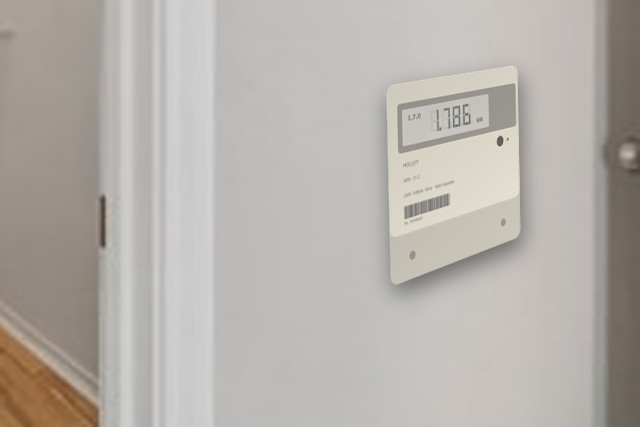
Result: 1.786 kW
